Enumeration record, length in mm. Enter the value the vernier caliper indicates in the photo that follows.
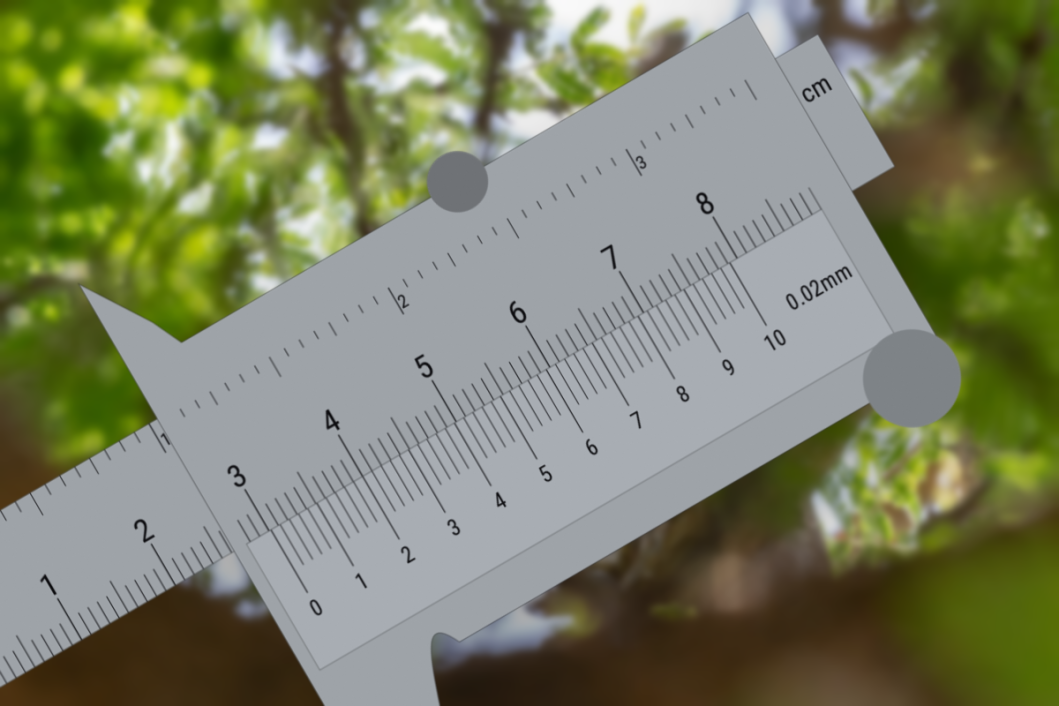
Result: 30.2 mm
